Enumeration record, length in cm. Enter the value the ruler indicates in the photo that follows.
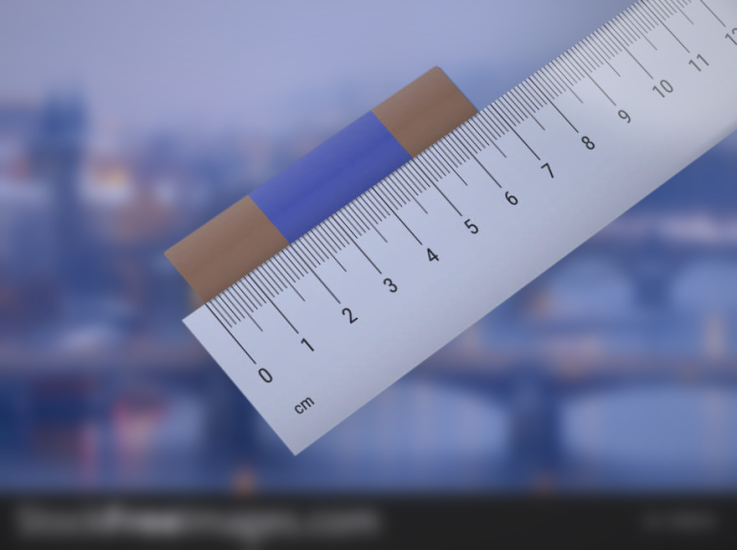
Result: 6.7 cm
